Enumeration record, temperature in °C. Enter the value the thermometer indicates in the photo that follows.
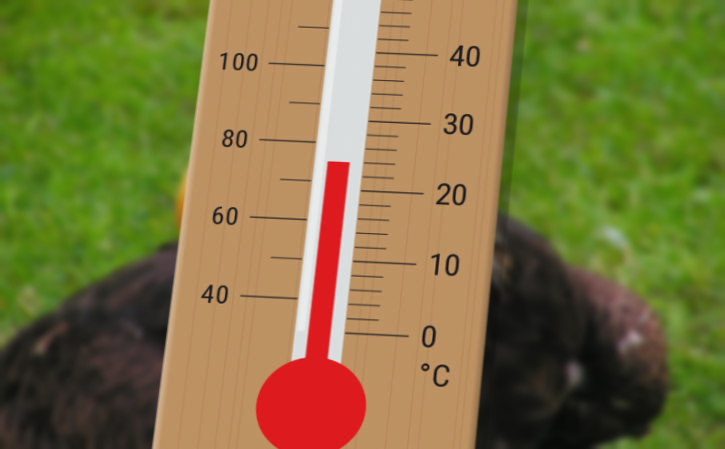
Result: 24 °C
